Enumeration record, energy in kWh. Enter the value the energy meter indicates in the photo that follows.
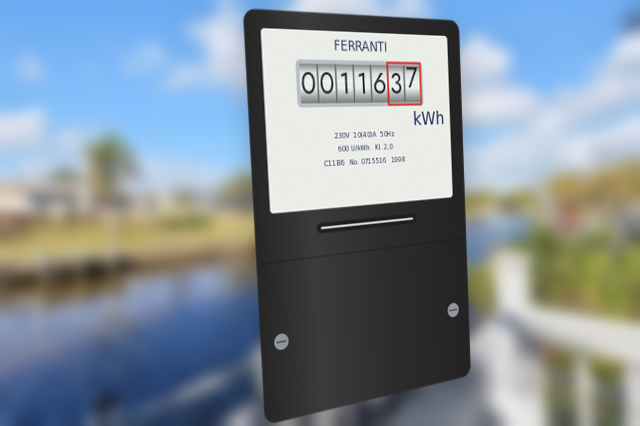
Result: 116.37 kWh
